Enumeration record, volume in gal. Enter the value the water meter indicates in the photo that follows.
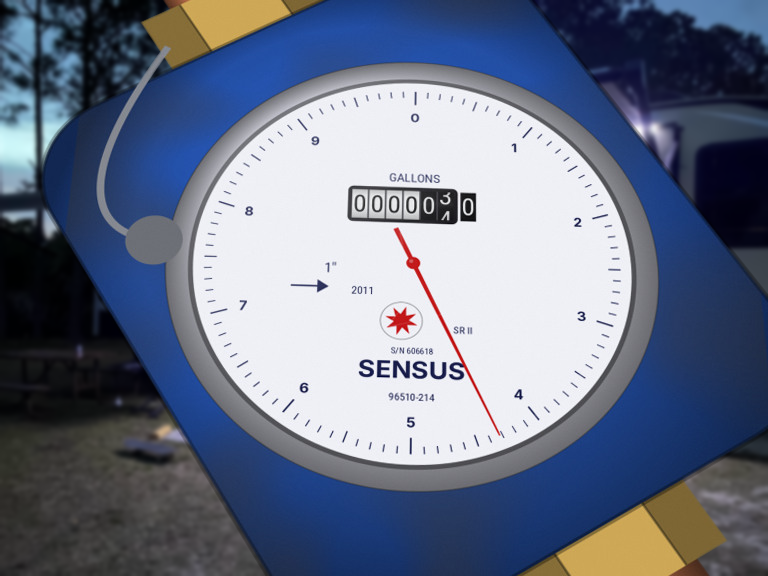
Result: 34.3 gal
